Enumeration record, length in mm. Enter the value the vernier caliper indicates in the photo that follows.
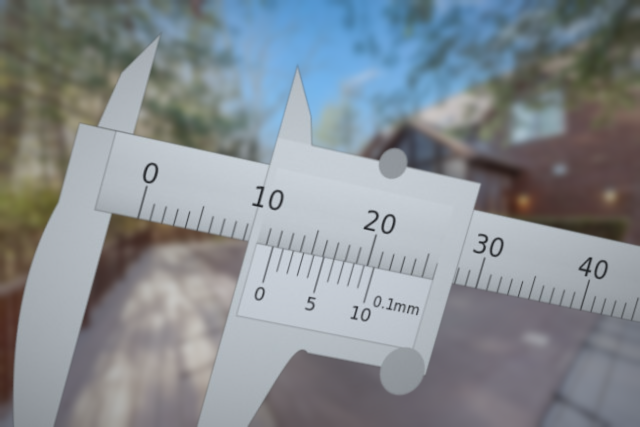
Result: 11.6 mm
